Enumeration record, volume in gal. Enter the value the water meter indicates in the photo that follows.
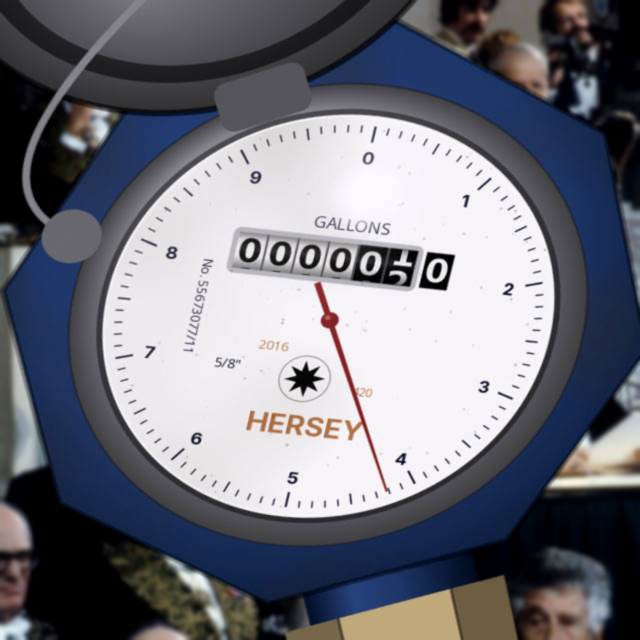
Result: 14.2 gal
